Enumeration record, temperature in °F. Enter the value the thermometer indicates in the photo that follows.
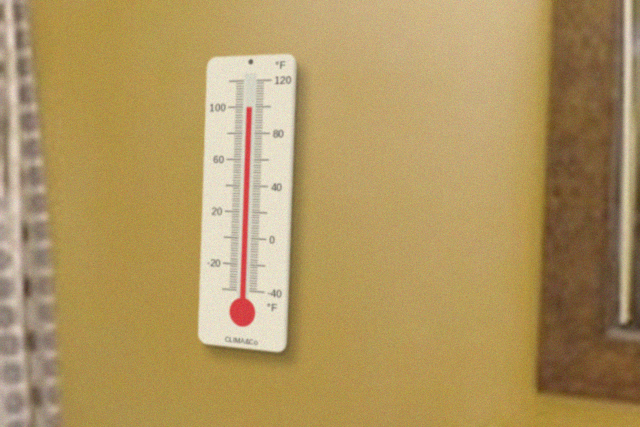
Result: 100 °F
